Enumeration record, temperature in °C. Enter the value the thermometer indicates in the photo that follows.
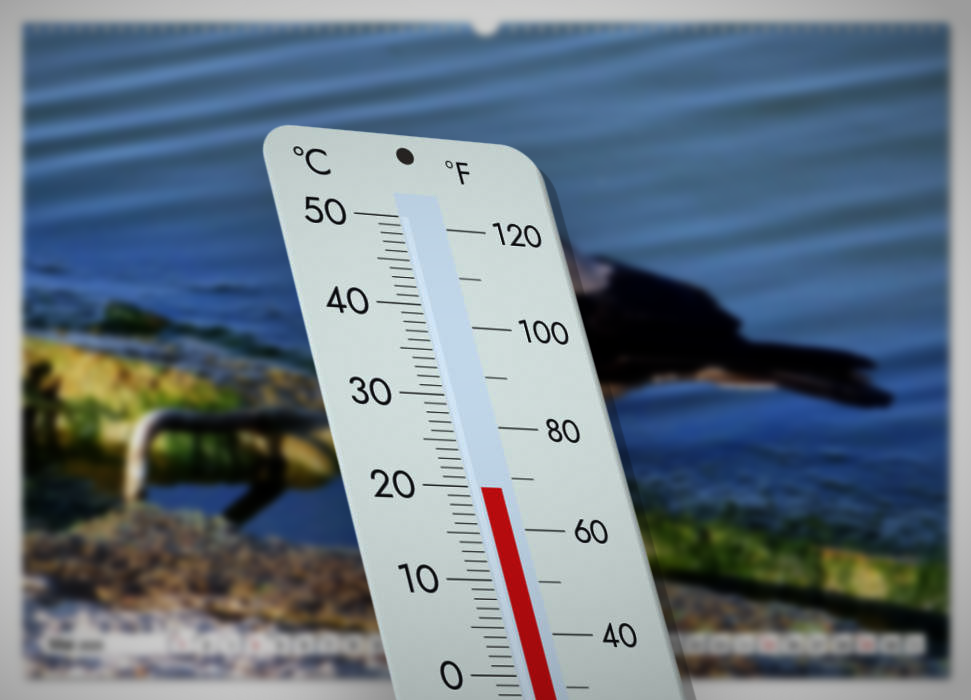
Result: 20 °C
